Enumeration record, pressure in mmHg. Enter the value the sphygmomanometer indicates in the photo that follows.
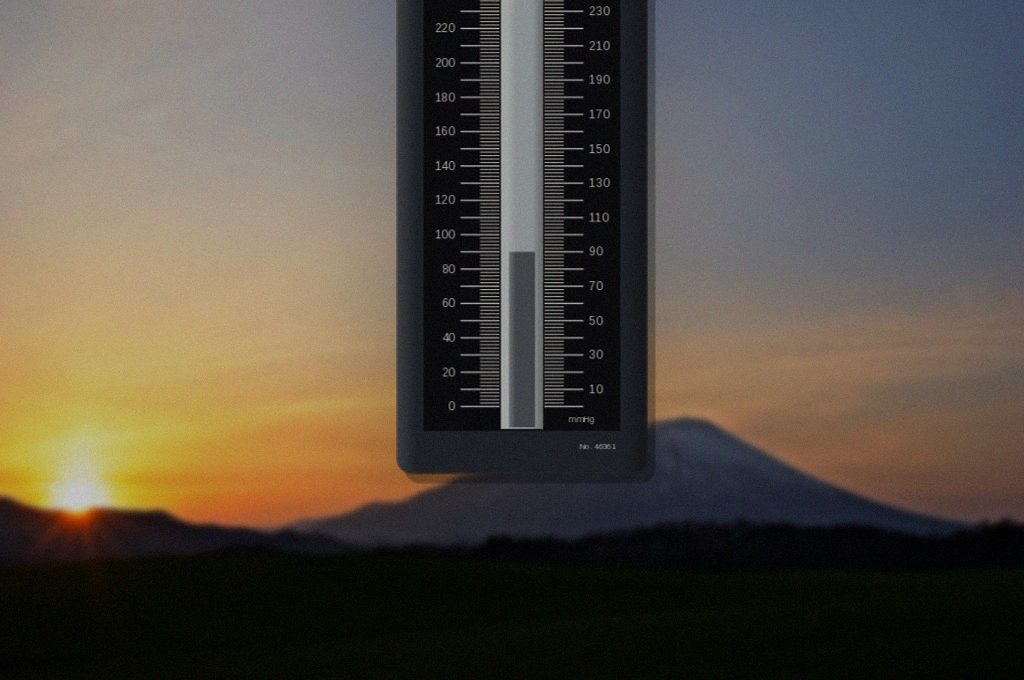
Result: 90 mmHg
